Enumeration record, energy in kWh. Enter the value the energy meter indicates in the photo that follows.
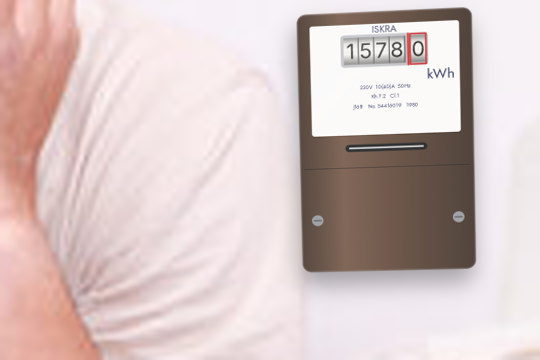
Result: 1578.0 kWh
